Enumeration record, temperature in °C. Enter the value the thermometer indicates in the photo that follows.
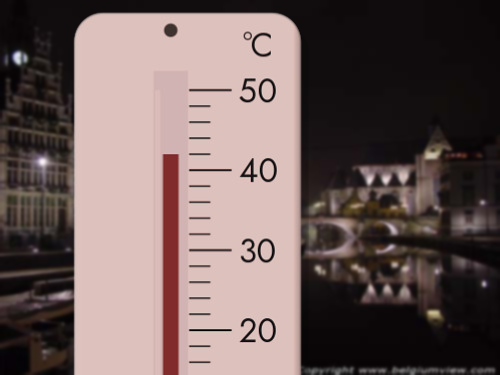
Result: 42 °C
